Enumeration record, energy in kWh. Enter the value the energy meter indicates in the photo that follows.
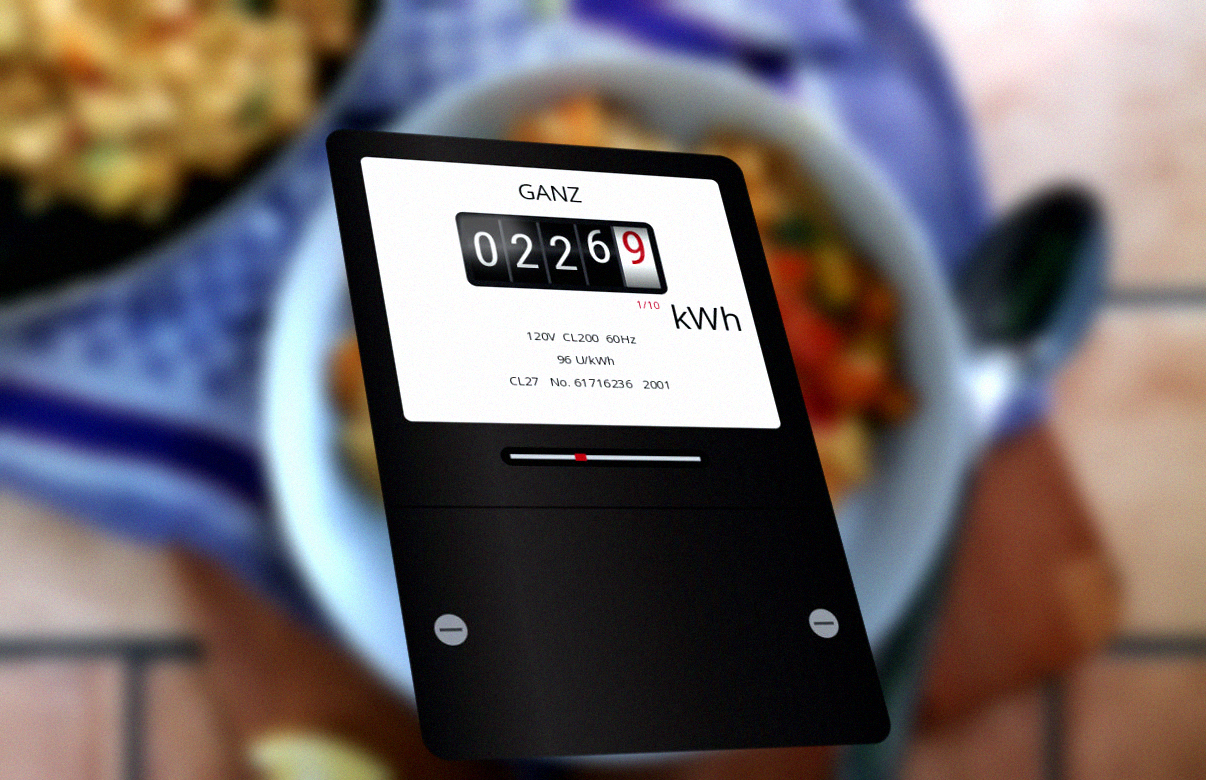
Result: 226.9 kWh
